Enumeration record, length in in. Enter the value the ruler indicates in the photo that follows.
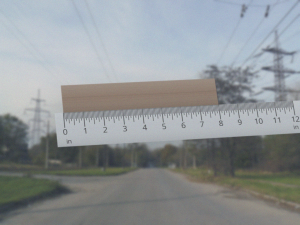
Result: 8 in
